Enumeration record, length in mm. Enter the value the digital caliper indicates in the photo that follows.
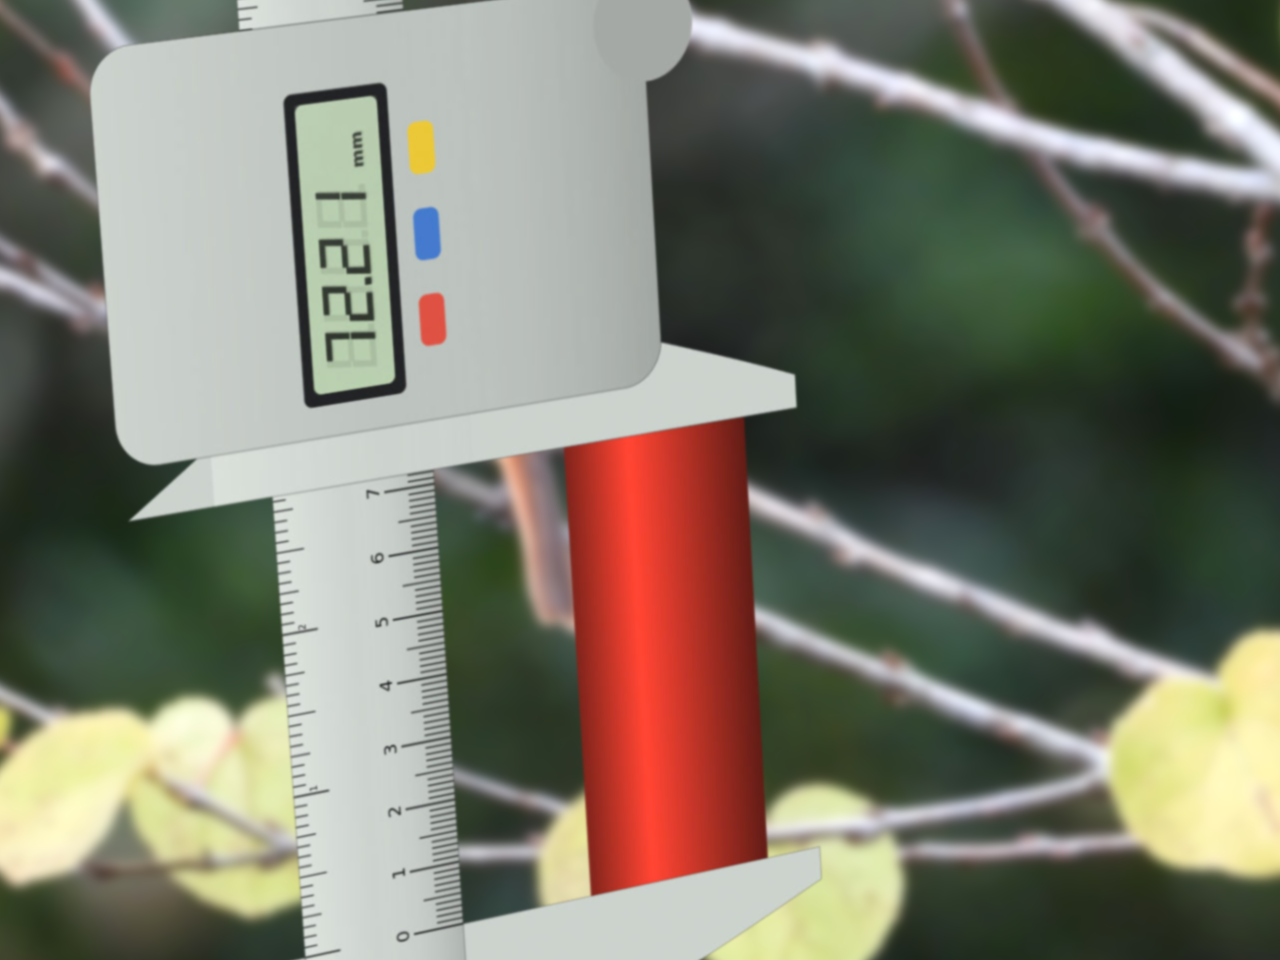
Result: 72.21 mm
